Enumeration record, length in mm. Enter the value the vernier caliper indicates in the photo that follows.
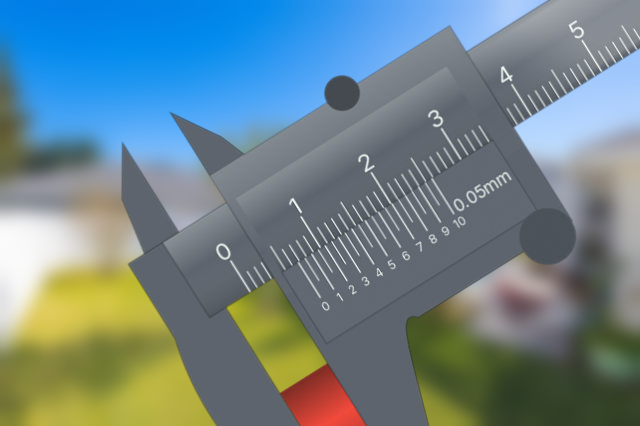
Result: 6.8 mm
